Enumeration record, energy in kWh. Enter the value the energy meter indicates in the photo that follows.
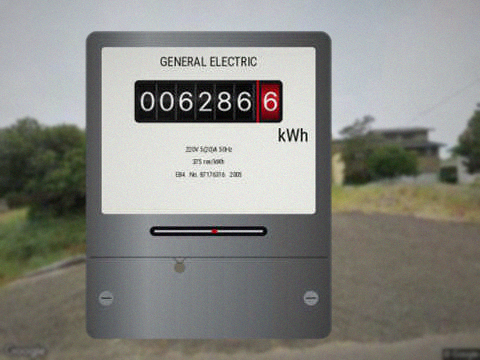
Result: 6286.6 kWh
